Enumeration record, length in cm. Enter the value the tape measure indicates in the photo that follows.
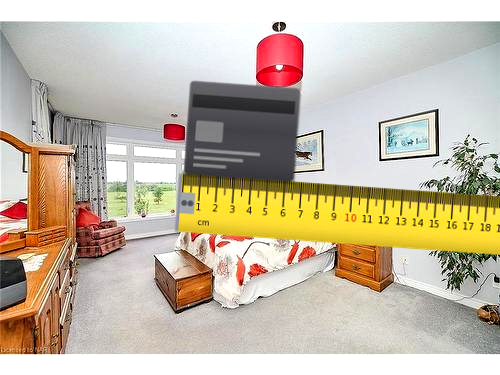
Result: 6.5 cm
